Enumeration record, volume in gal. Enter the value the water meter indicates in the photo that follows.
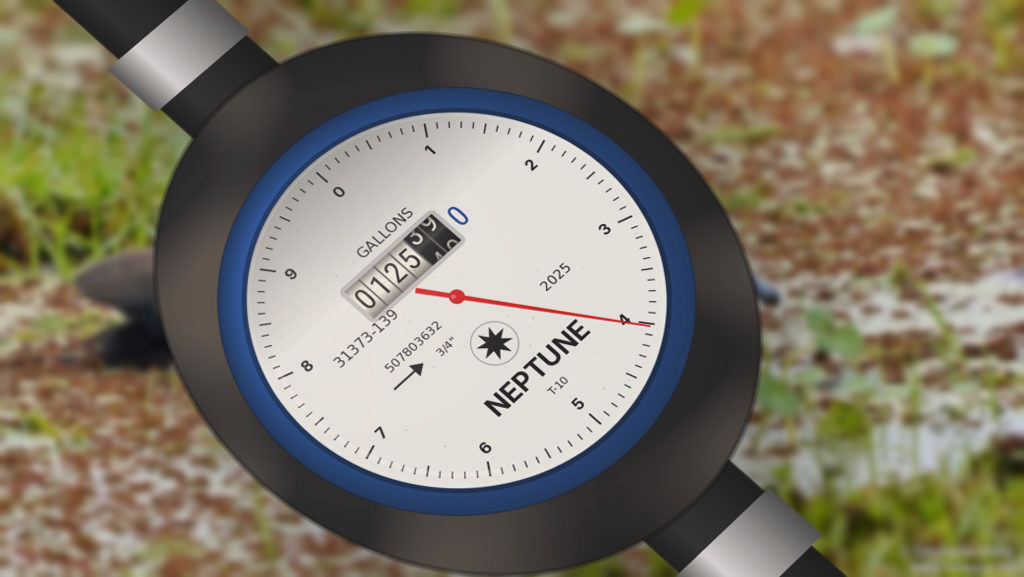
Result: 125394.0 gal
